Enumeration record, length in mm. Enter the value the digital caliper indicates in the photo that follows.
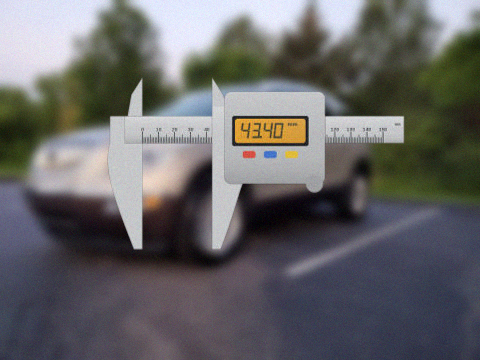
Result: 43.40 mm
